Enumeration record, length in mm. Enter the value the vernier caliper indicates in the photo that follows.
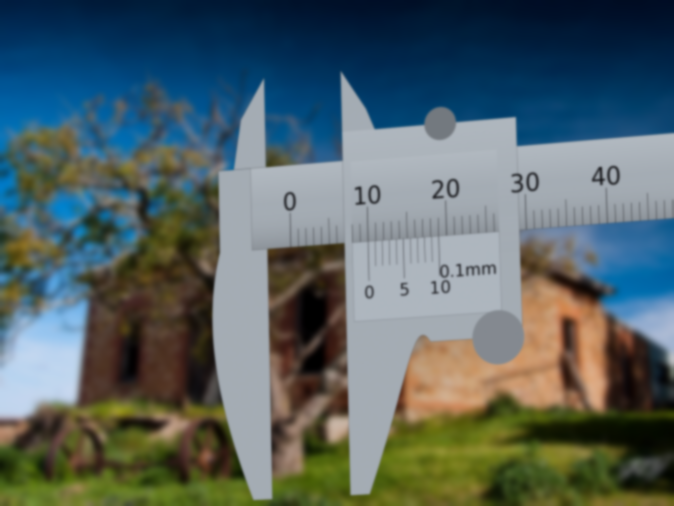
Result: 10.0 mm
